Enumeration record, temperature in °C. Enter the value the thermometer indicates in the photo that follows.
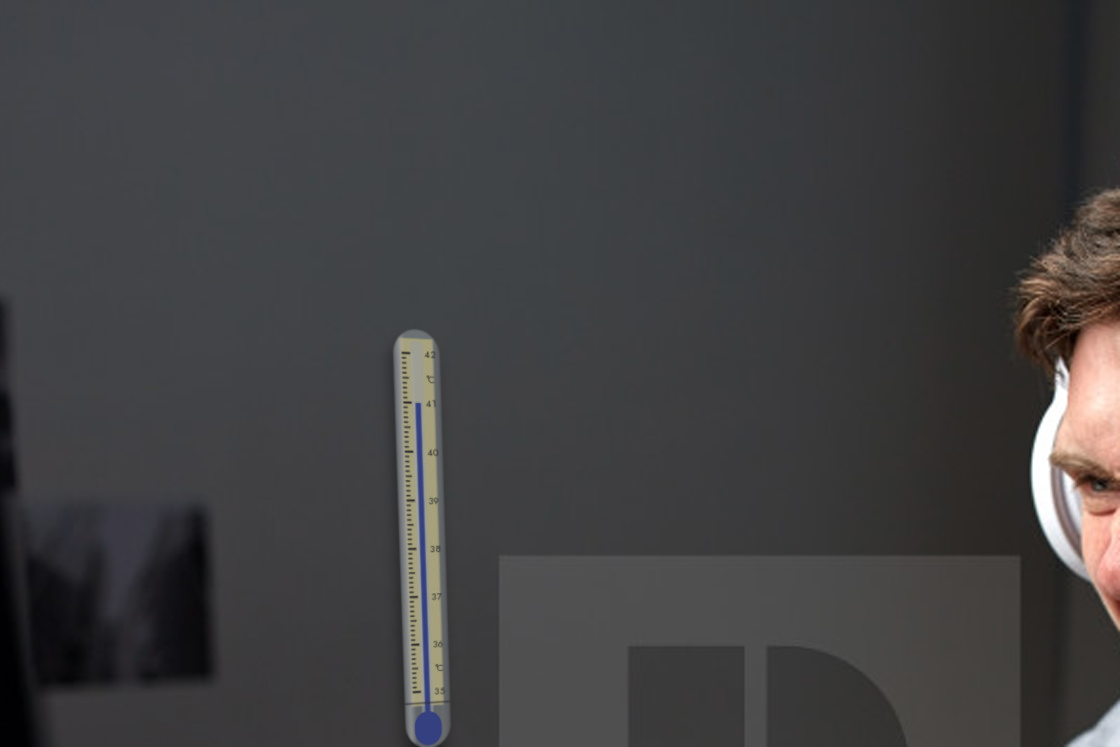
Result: 41 °C
